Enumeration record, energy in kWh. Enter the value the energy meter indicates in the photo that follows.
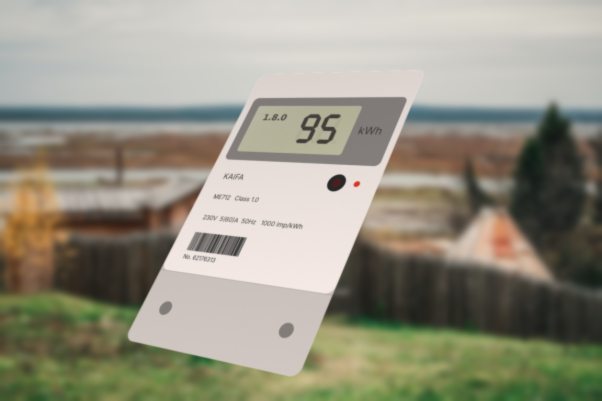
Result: 95 kWh
